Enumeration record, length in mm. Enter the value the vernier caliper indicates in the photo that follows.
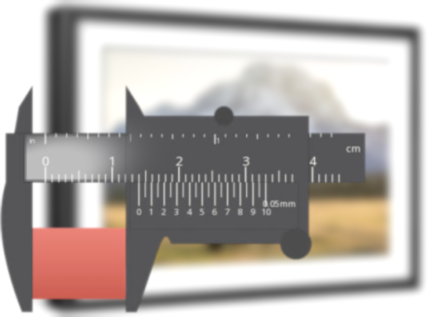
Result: 14.0 mm
